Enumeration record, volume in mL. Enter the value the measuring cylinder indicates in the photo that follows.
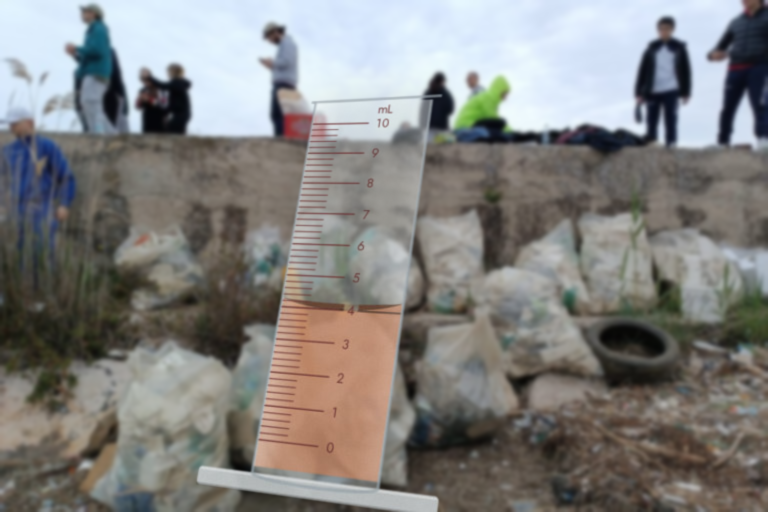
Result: 4 mL
